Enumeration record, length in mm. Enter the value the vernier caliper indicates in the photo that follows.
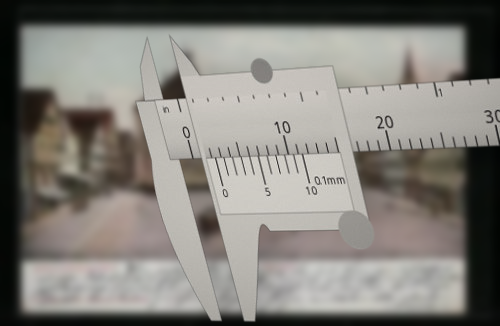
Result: 2.4 mm
